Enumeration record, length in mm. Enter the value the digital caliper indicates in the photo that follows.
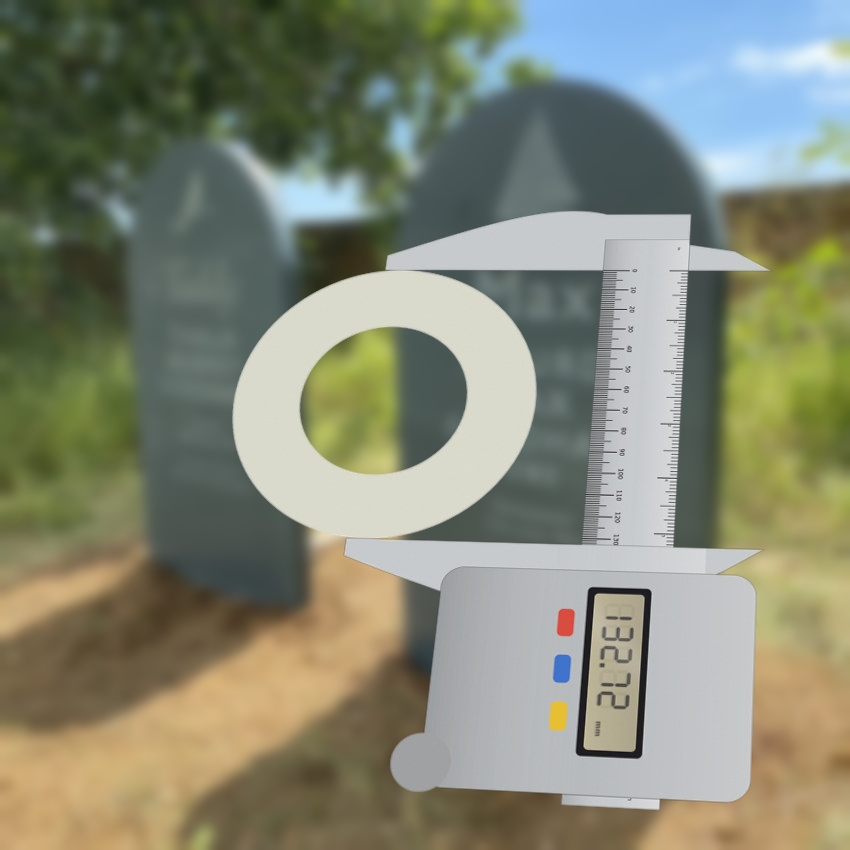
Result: 132.72 mm
